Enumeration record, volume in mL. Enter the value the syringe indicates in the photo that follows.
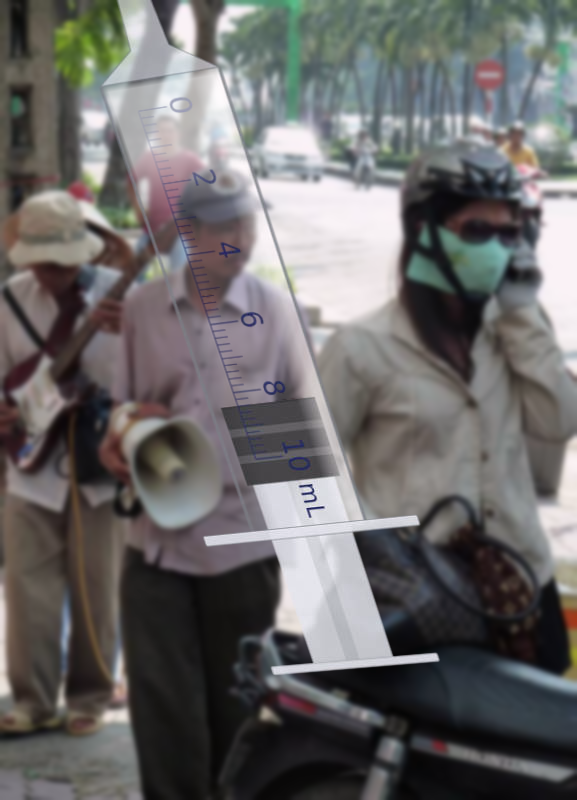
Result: 8.4 mL
